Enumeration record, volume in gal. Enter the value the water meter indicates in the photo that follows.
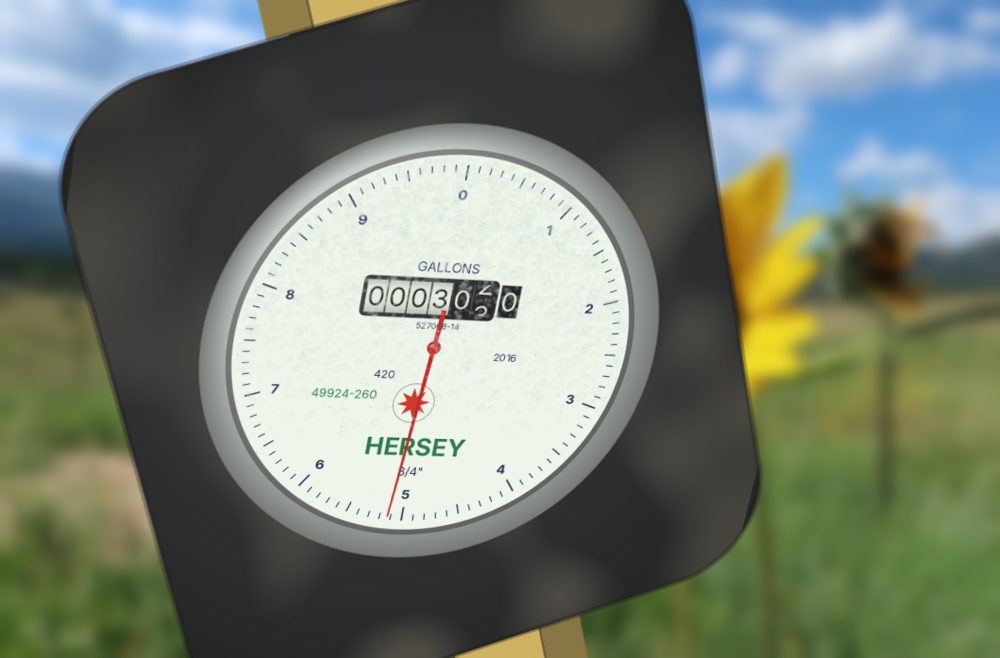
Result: 3025.1 gal
